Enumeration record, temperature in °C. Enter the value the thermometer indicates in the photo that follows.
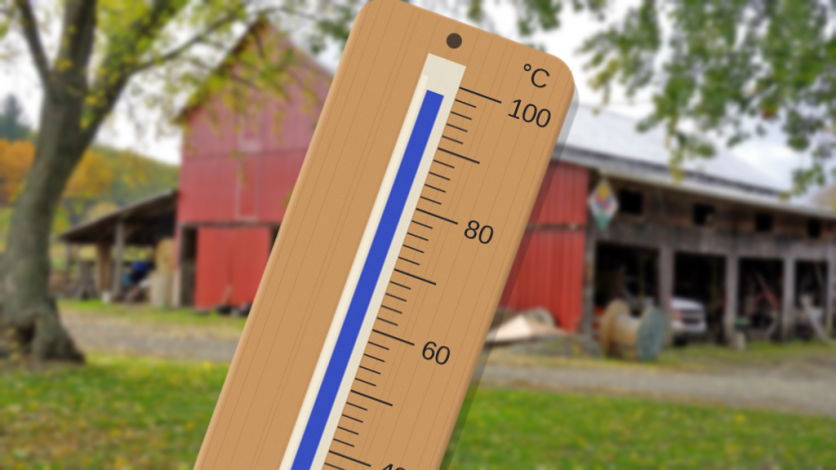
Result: 98 °C
